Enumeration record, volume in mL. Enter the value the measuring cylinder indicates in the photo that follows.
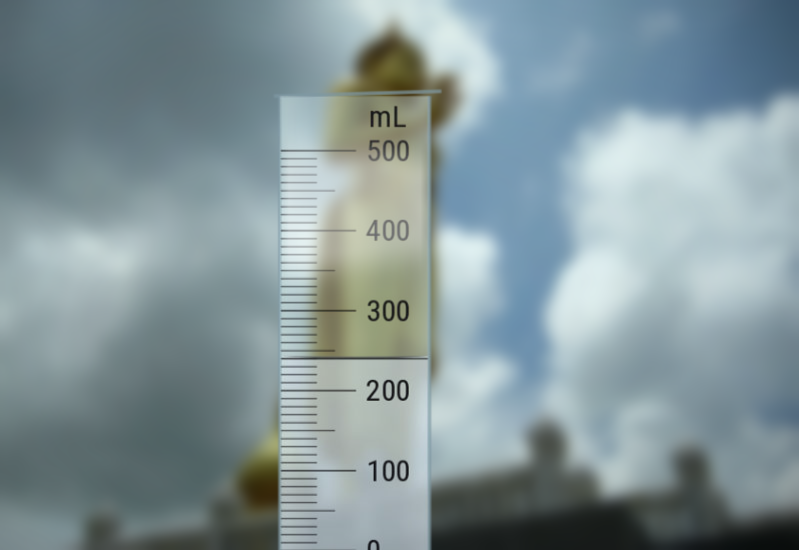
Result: 240 mL
